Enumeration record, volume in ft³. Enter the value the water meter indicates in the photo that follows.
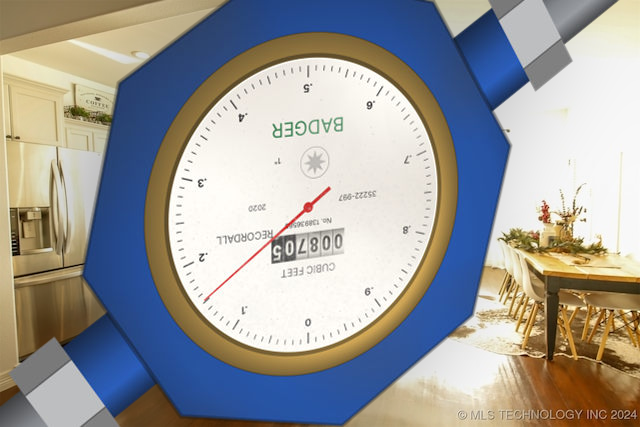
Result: 8705.15 ft³
